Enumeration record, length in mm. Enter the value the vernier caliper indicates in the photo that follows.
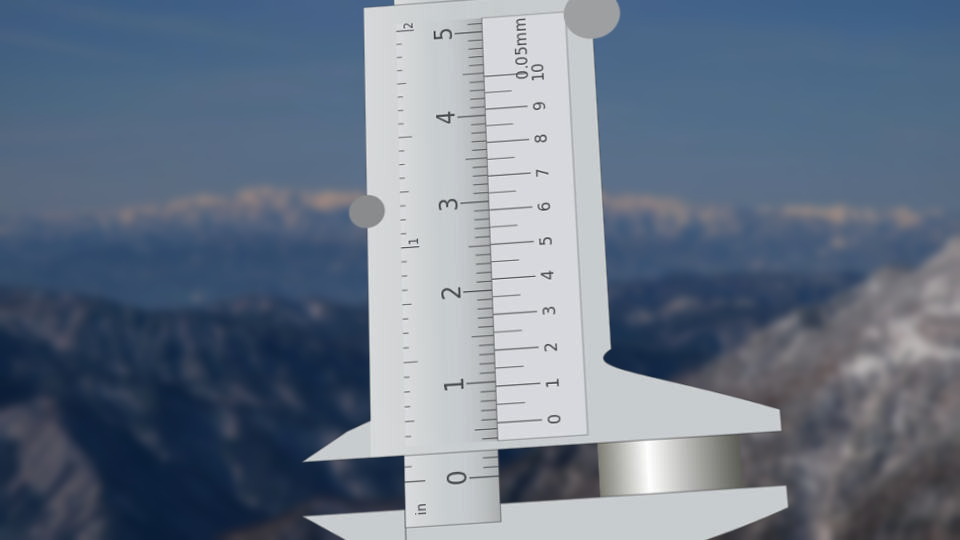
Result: 5.6 mm
